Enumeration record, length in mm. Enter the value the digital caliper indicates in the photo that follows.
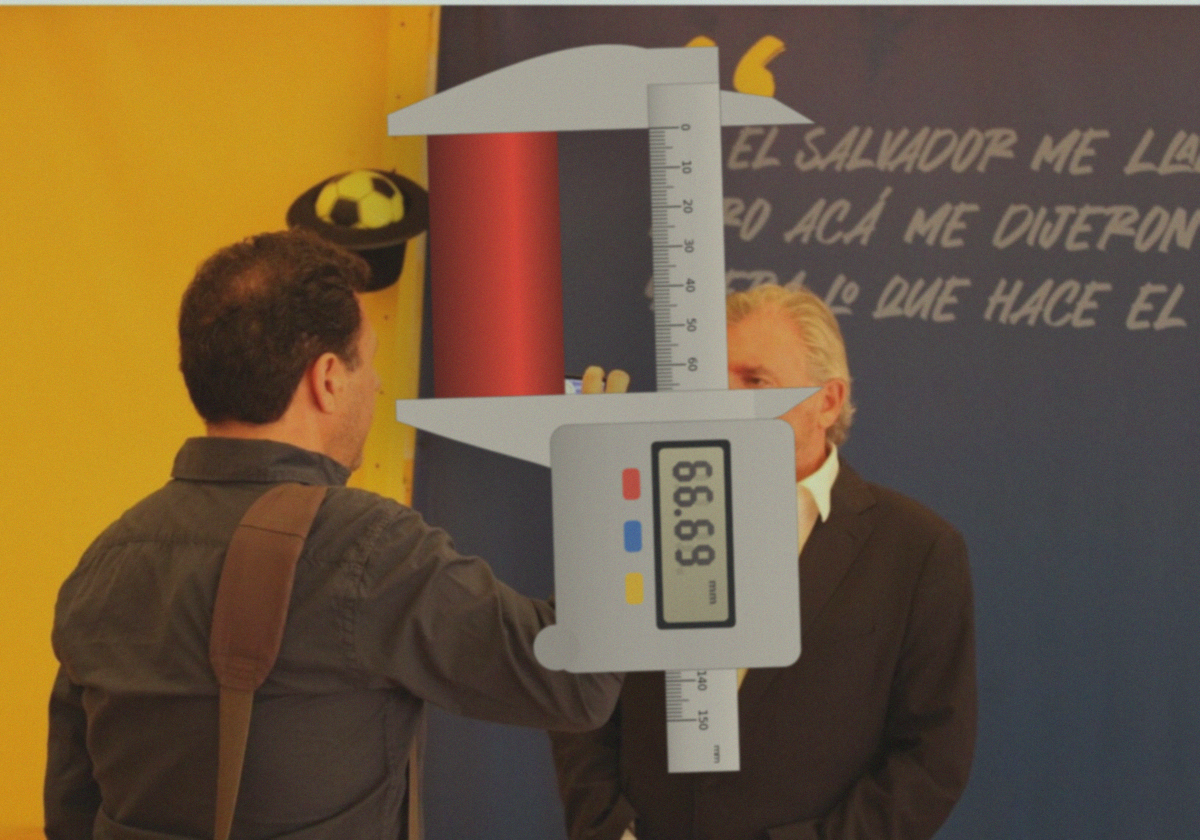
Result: 66.69 mm
